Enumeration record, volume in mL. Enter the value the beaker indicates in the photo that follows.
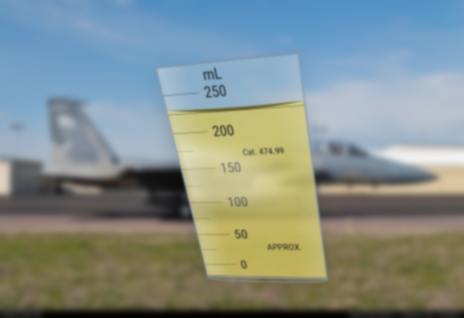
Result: 225 mL
